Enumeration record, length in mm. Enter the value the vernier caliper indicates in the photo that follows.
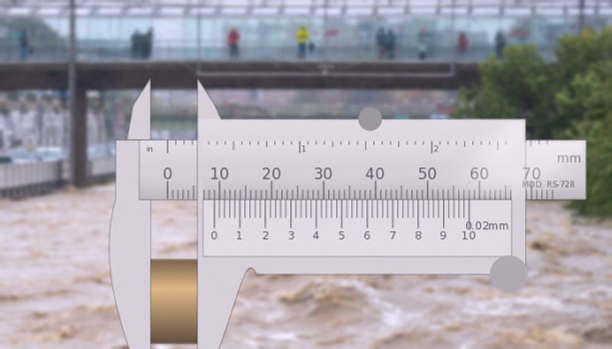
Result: 9.0 mm
